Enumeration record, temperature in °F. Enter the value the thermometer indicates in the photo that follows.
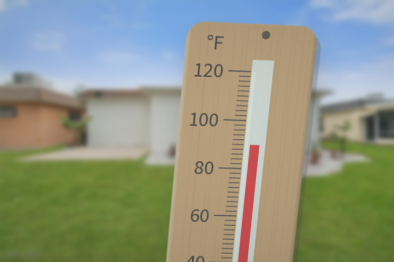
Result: 90 °F
